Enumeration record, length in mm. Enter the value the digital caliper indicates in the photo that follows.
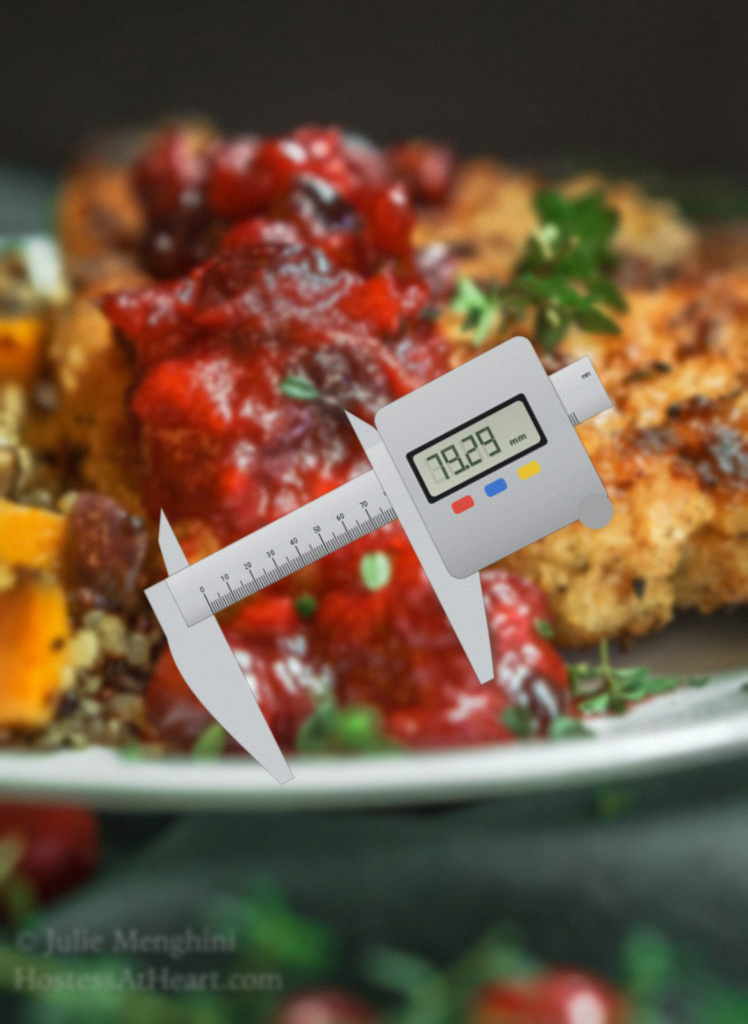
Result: 79.29 mm
